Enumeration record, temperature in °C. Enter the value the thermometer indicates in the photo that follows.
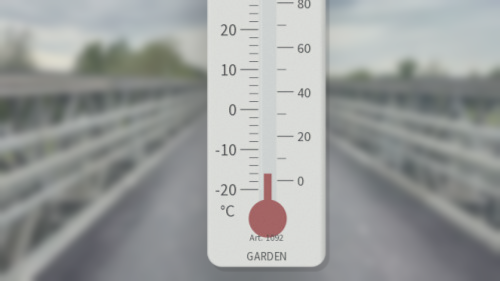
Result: -16 °C
